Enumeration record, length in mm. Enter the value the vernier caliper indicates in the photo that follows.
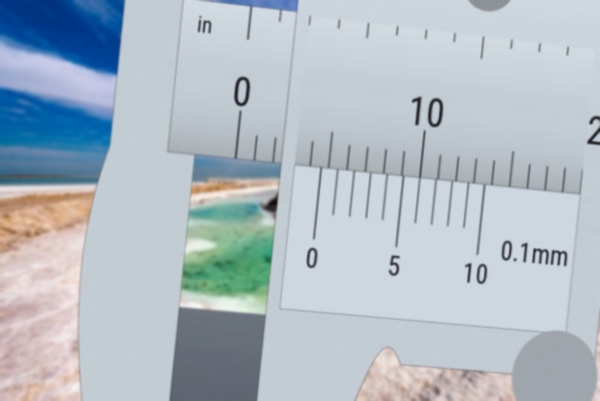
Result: 4.6 mm
